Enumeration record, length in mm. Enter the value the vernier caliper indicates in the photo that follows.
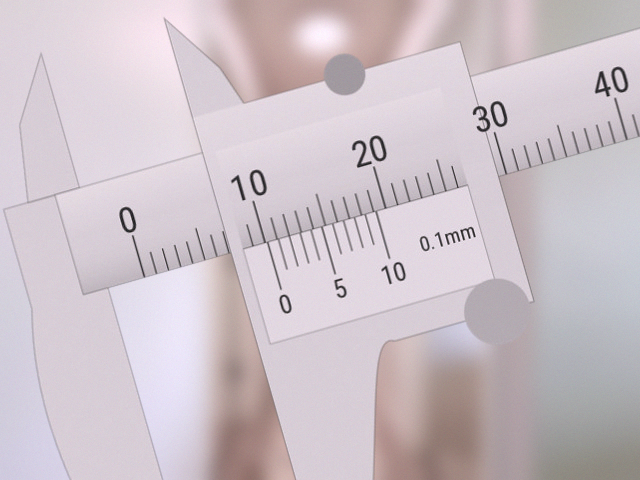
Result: 10.2 mm
